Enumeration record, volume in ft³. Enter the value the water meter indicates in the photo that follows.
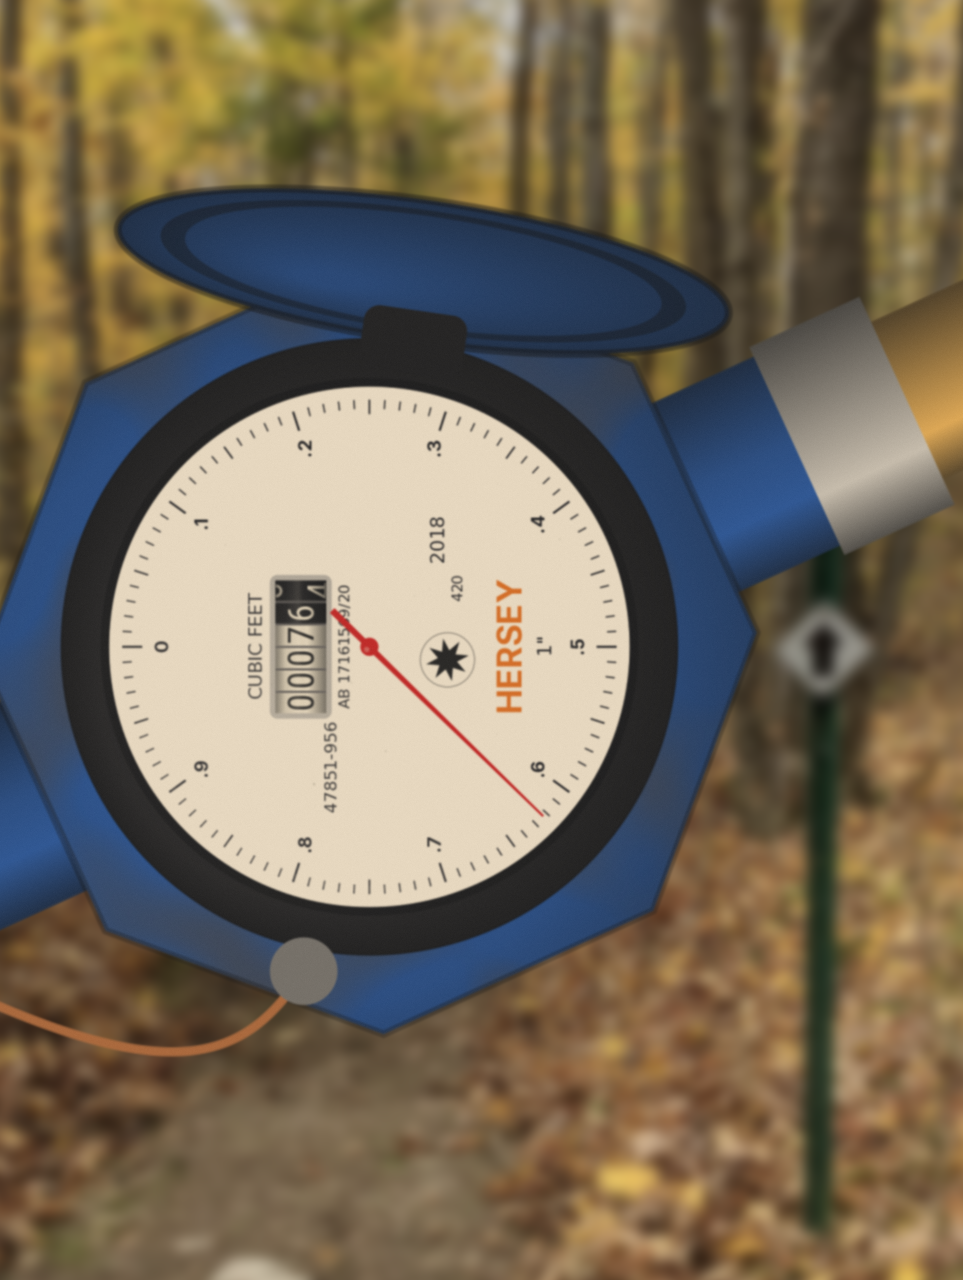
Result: 763.62 ft³
